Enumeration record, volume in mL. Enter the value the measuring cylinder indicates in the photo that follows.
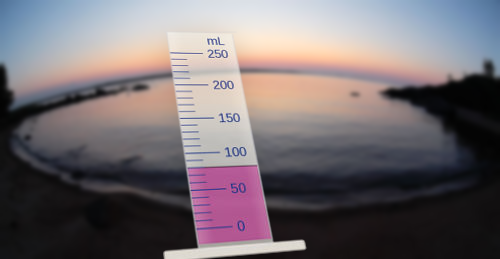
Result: 80 mL
